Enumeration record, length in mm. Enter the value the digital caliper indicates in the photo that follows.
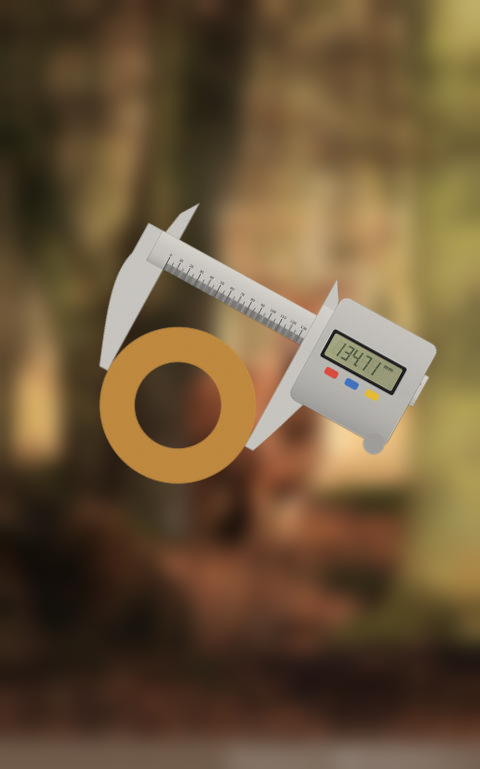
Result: 134.71 mm
